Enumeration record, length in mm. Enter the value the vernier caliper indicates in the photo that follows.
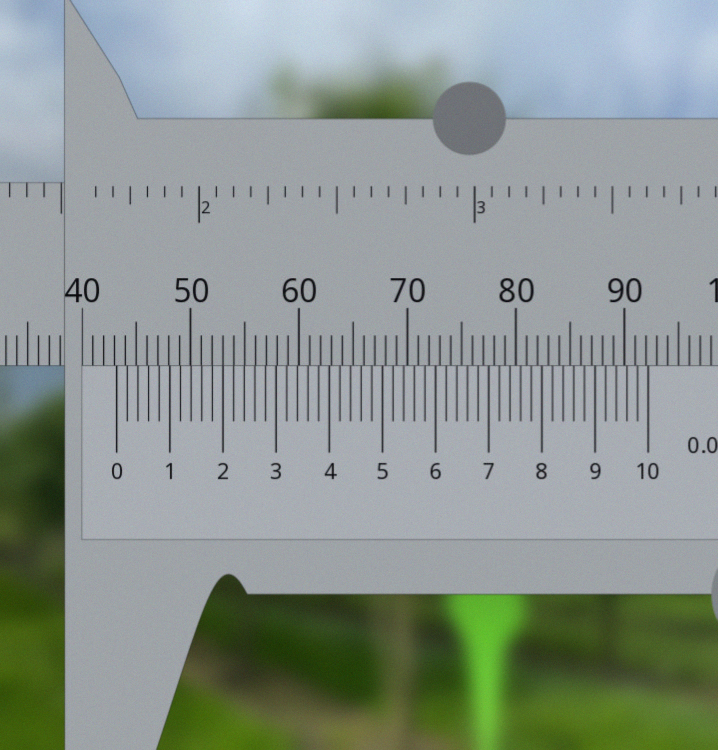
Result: 43.2 mm
